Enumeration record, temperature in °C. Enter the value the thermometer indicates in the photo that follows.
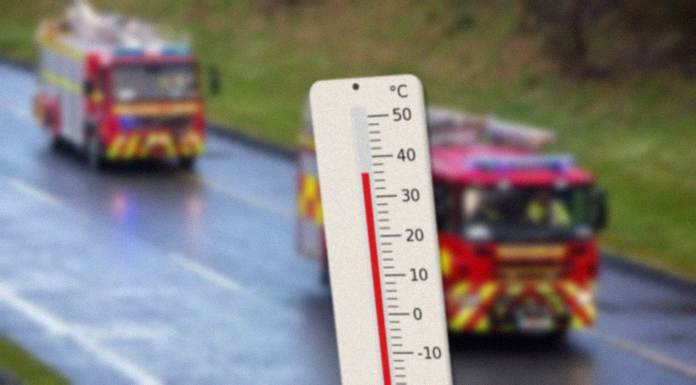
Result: 36 °C
